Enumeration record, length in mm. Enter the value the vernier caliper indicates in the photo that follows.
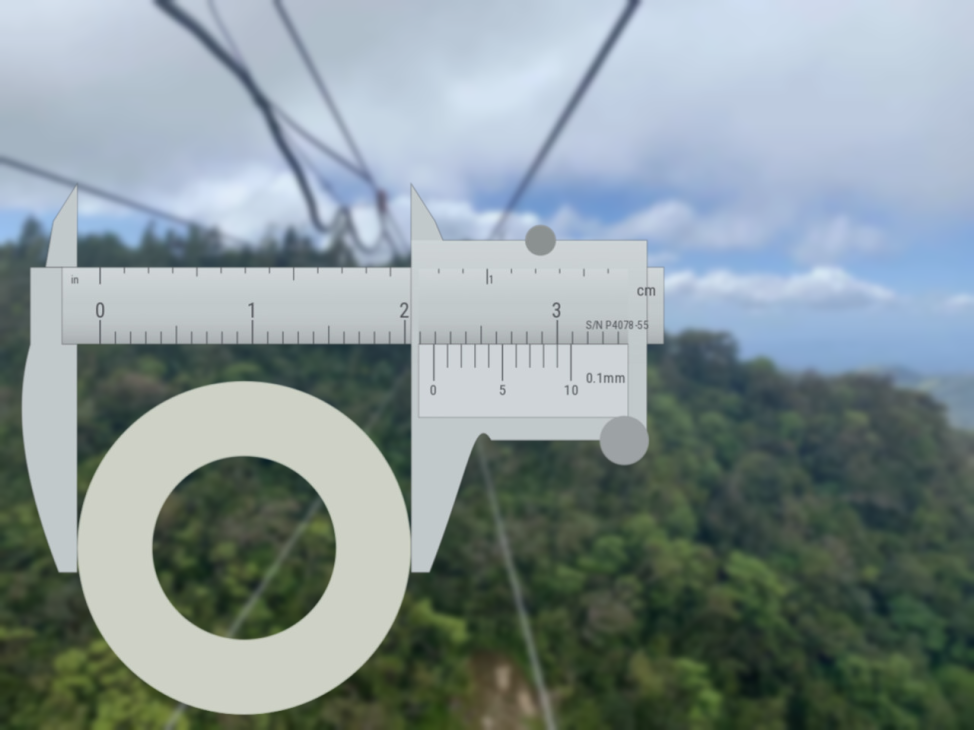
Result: 21.9 mm
